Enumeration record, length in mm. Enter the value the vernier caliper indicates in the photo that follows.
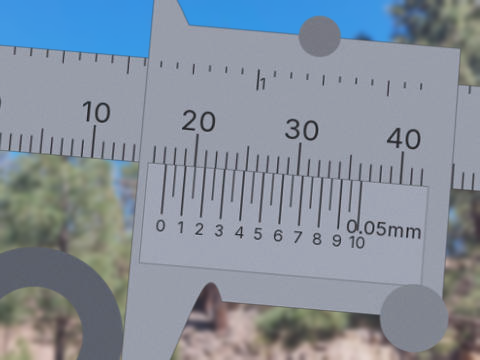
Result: 17.2 mm
